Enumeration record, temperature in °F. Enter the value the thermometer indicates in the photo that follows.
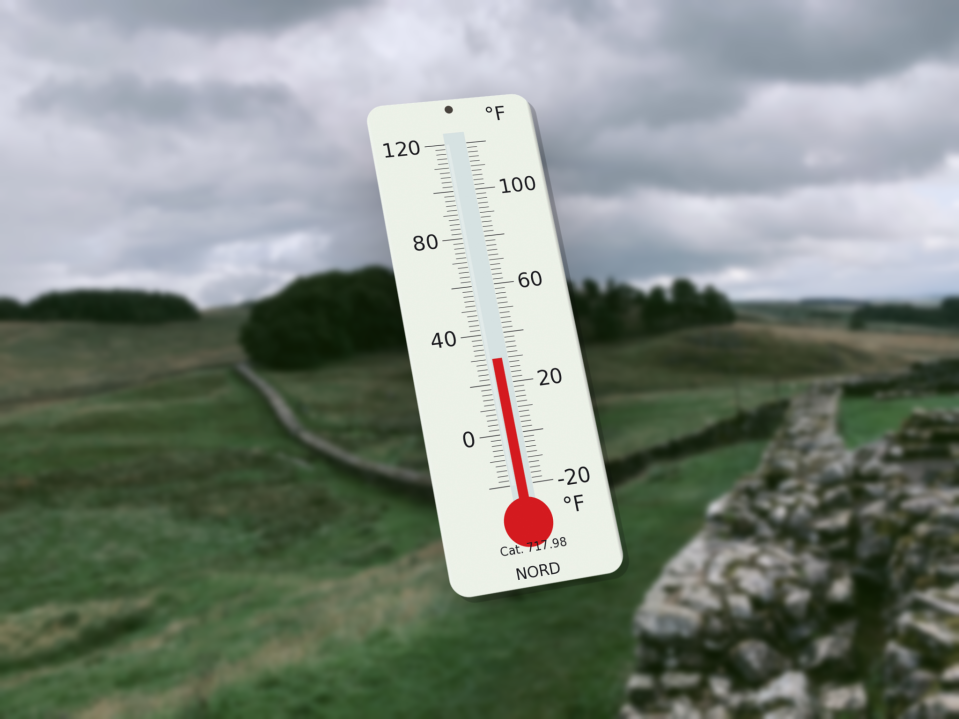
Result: 30 °F
